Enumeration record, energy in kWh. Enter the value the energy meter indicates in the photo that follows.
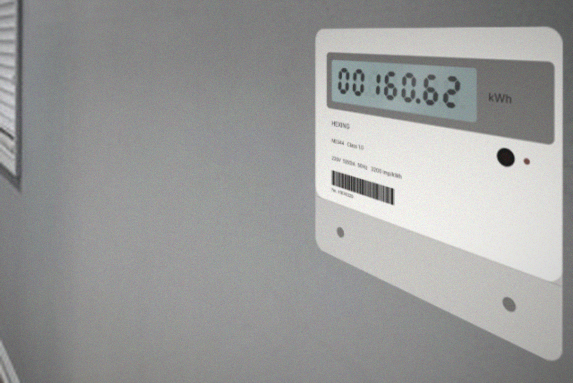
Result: 160.62 kWh
